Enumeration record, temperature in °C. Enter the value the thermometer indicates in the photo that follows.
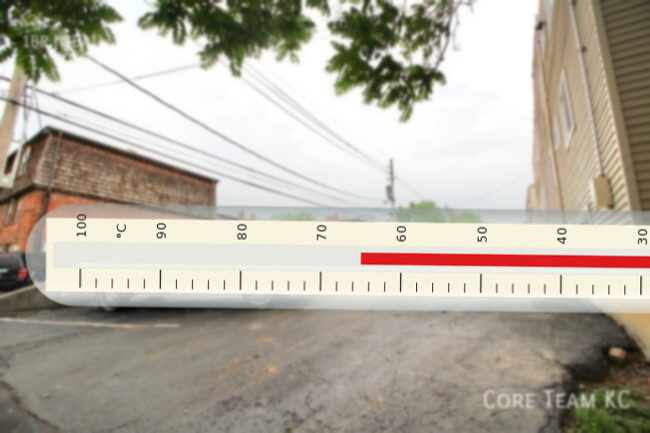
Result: 65 °C
